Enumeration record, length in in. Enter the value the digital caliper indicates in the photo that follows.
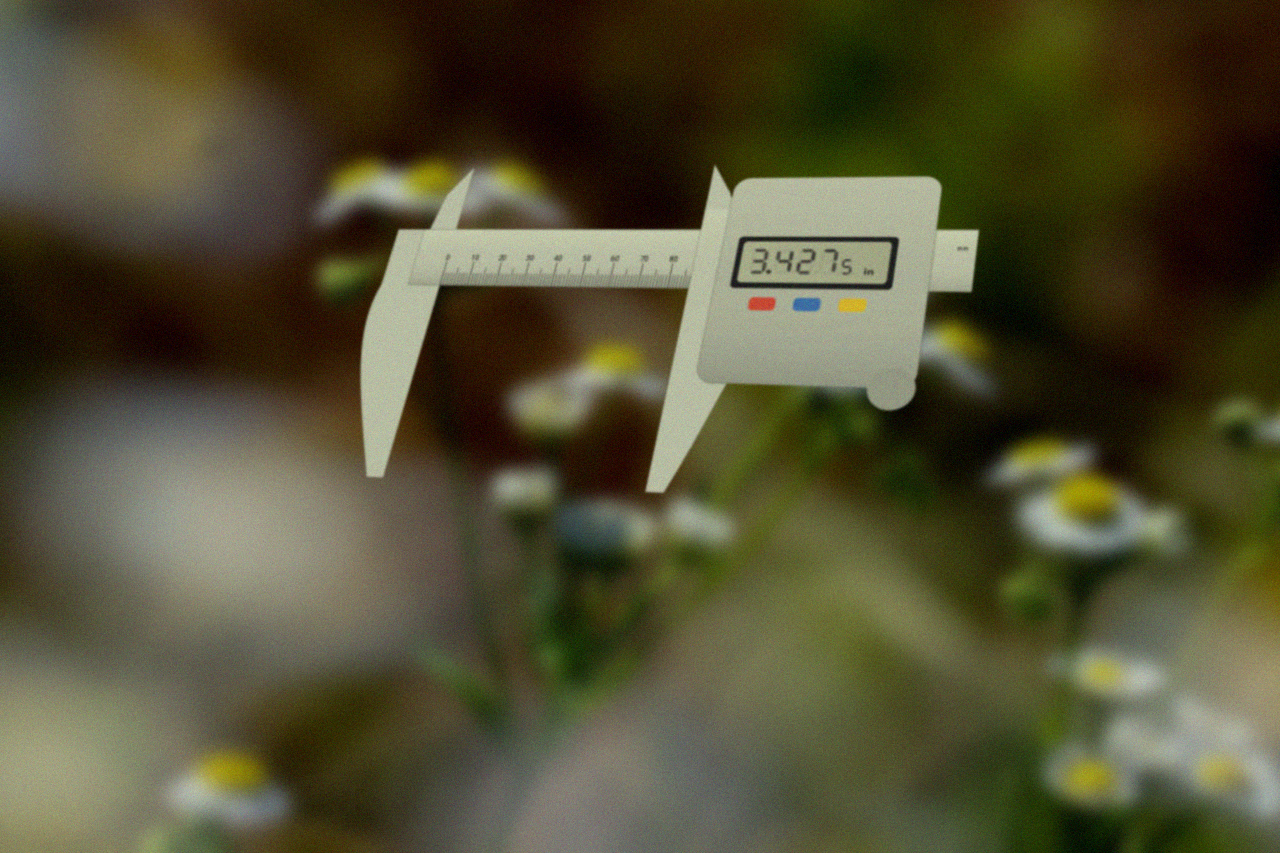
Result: 3.4275 in
